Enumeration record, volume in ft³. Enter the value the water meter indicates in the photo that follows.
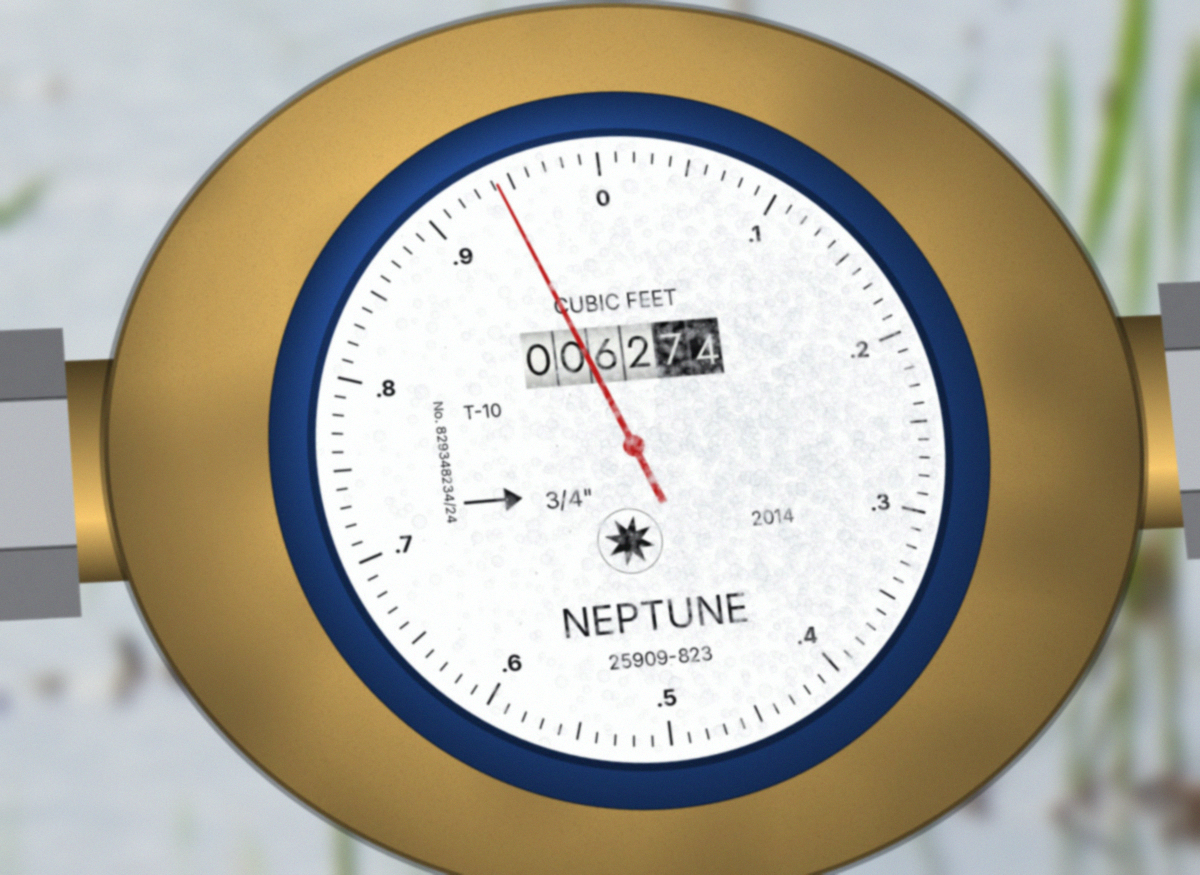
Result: 6273.94 ft³
